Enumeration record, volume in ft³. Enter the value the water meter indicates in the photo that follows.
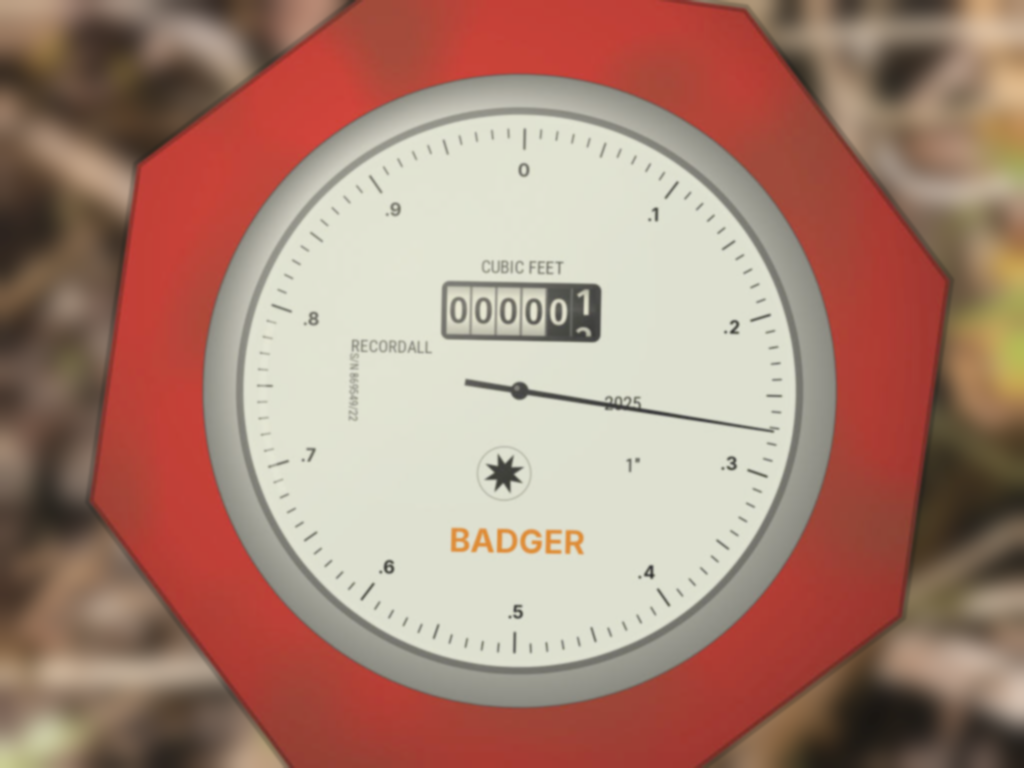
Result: 1.27 ft³
